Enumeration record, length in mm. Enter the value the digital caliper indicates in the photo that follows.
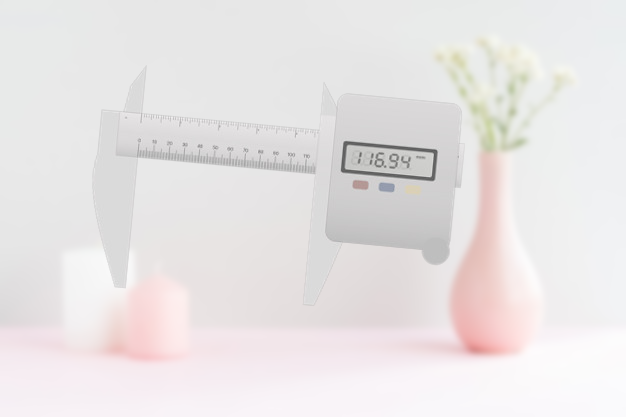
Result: 116.94 mm
